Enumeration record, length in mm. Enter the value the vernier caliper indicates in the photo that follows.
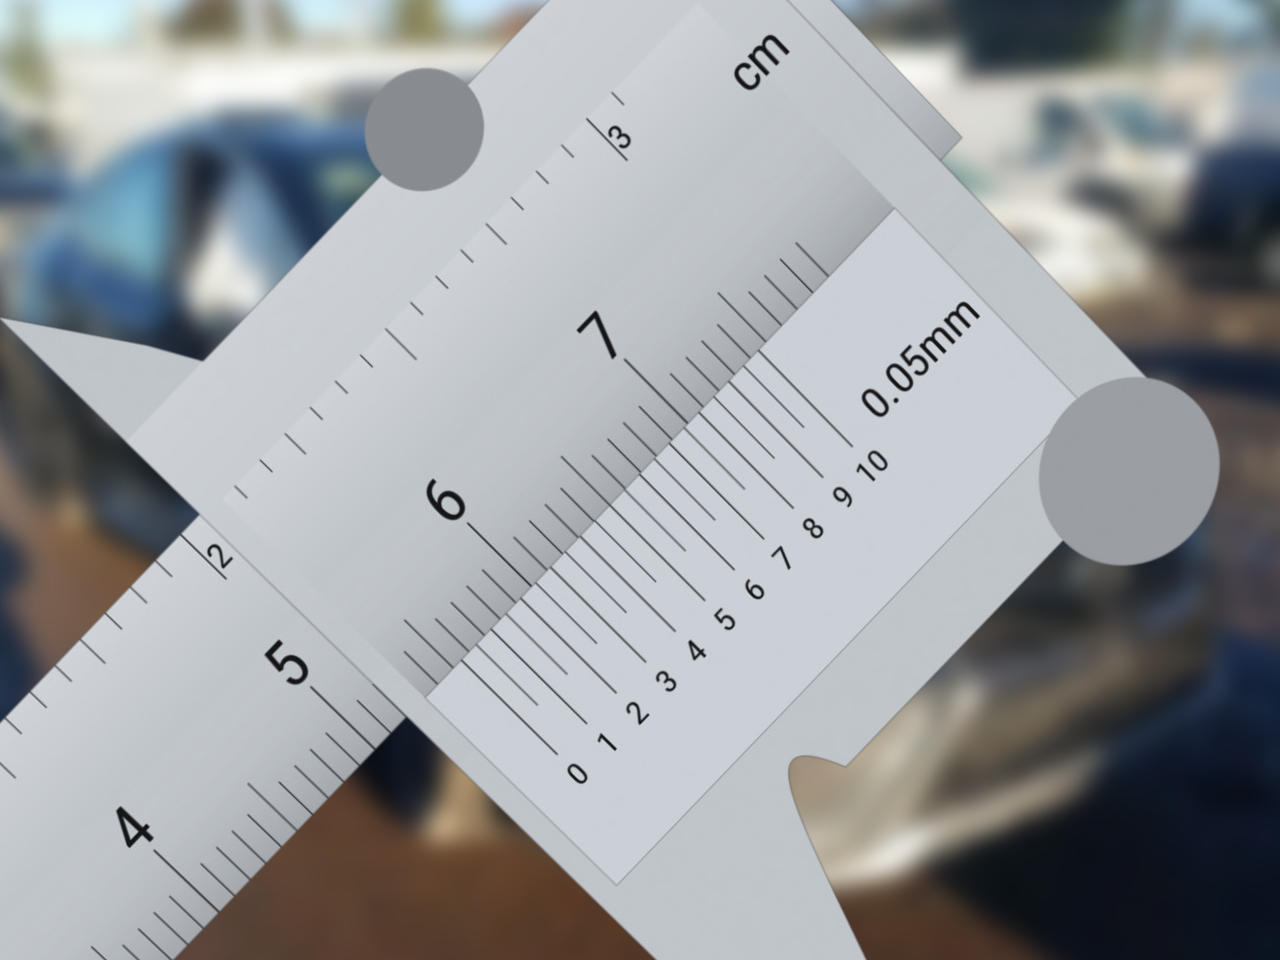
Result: 55.5 mm
